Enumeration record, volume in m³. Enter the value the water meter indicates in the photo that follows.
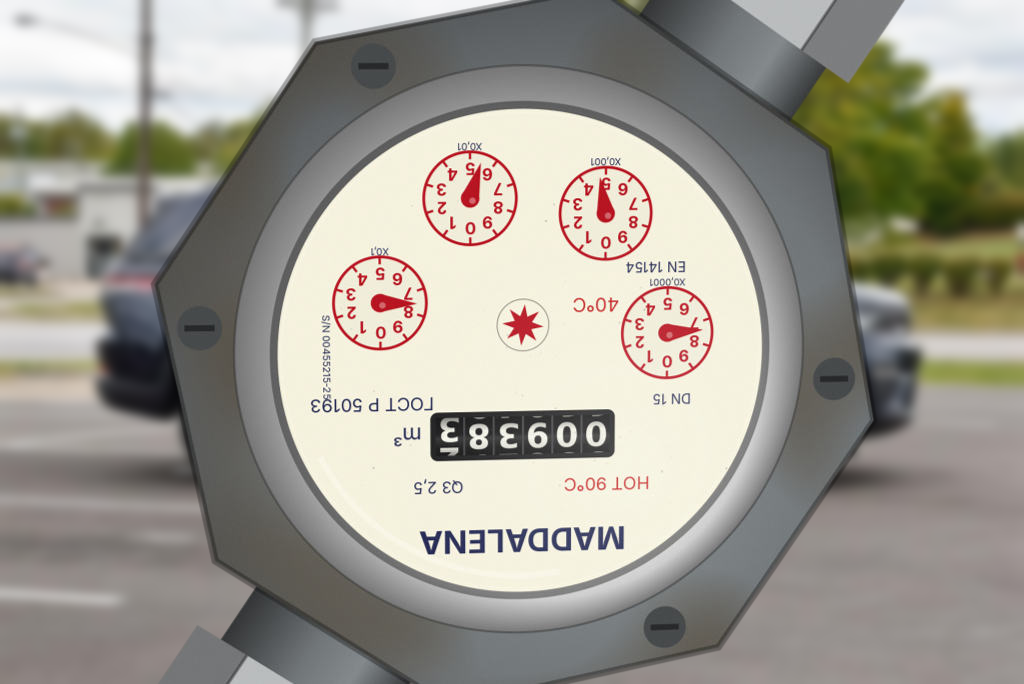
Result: 9382.7547 m³
